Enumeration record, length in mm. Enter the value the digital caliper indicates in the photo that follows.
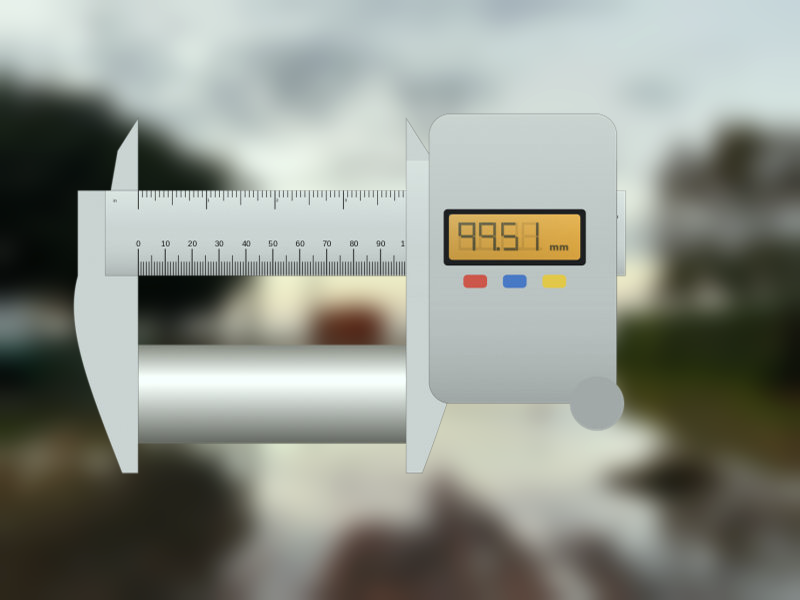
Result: 99.51 mm
